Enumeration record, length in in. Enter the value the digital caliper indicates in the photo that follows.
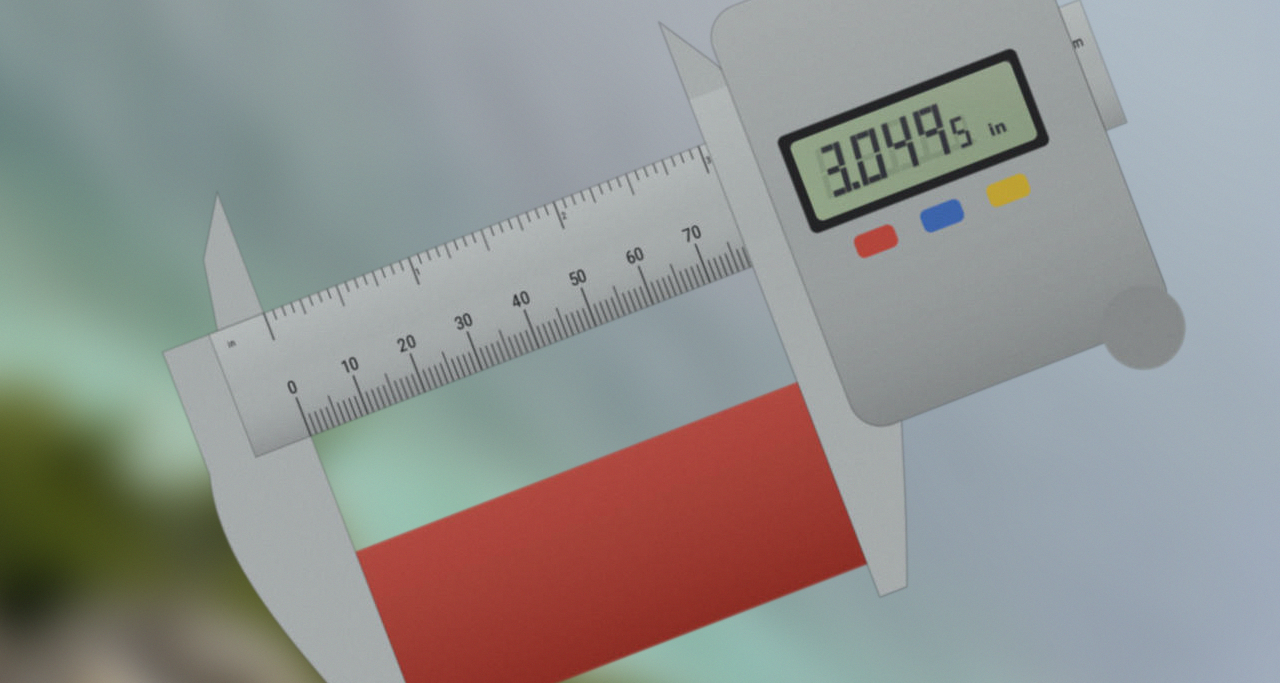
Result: 3.0495 in
